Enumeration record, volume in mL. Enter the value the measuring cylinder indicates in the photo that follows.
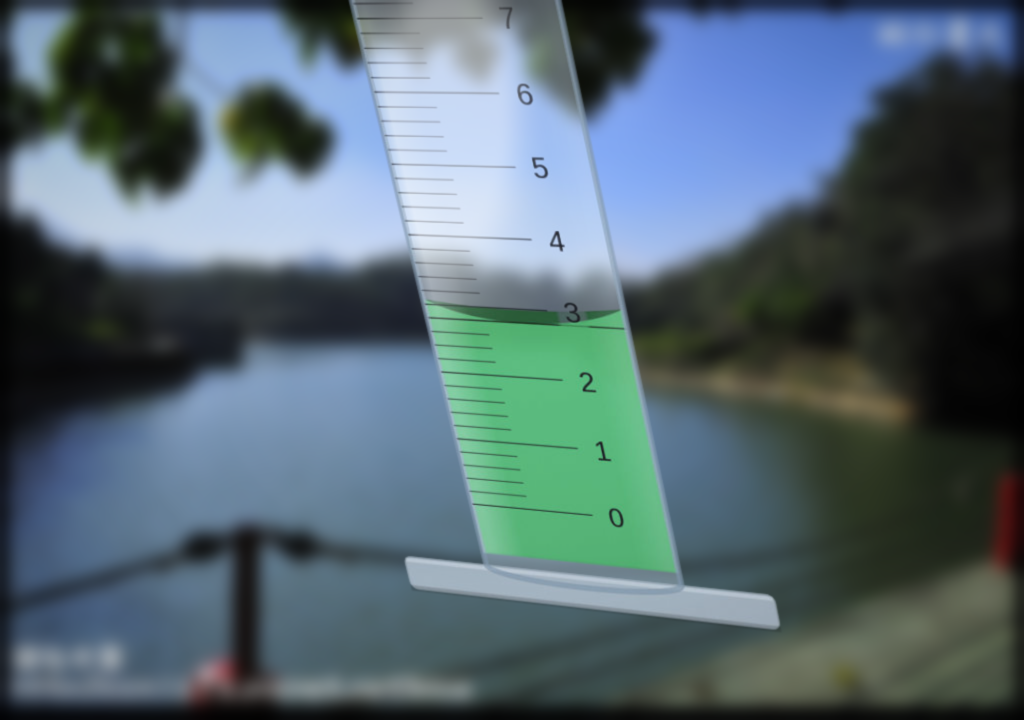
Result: 2.8 mL
